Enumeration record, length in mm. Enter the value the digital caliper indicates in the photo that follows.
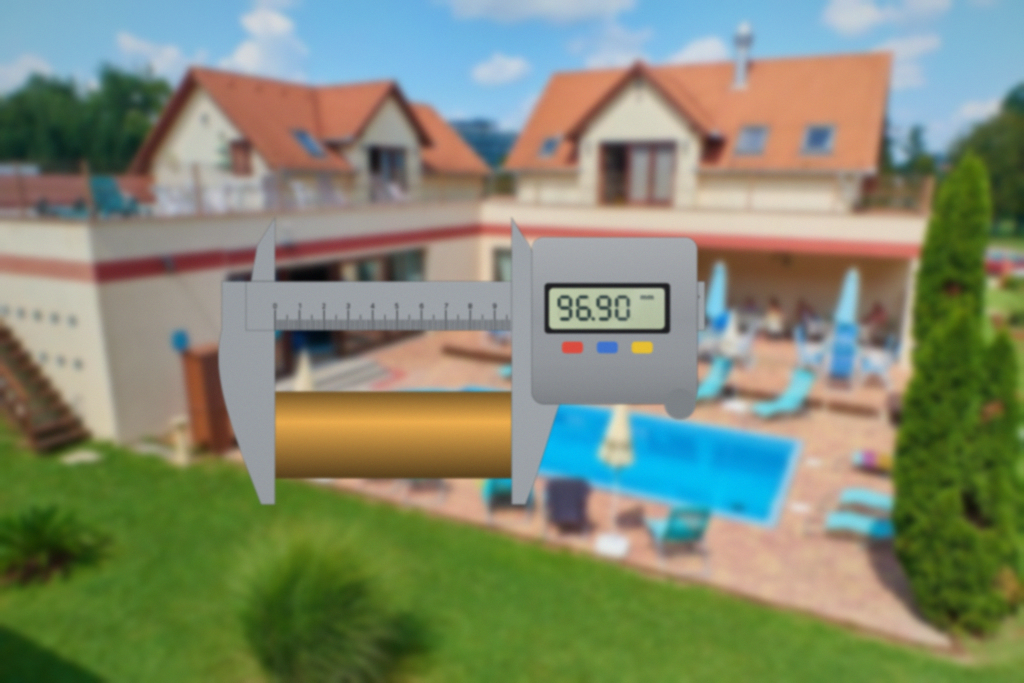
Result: 96.90 mm
